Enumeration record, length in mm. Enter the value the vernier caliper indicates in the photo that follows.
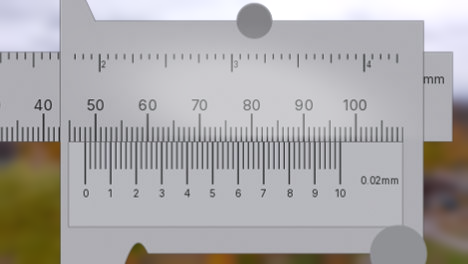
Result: 48.0 mm
